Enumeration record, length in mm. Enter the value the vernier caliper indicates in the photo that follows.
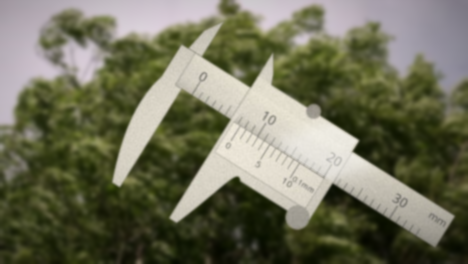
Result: 7.4 mm
